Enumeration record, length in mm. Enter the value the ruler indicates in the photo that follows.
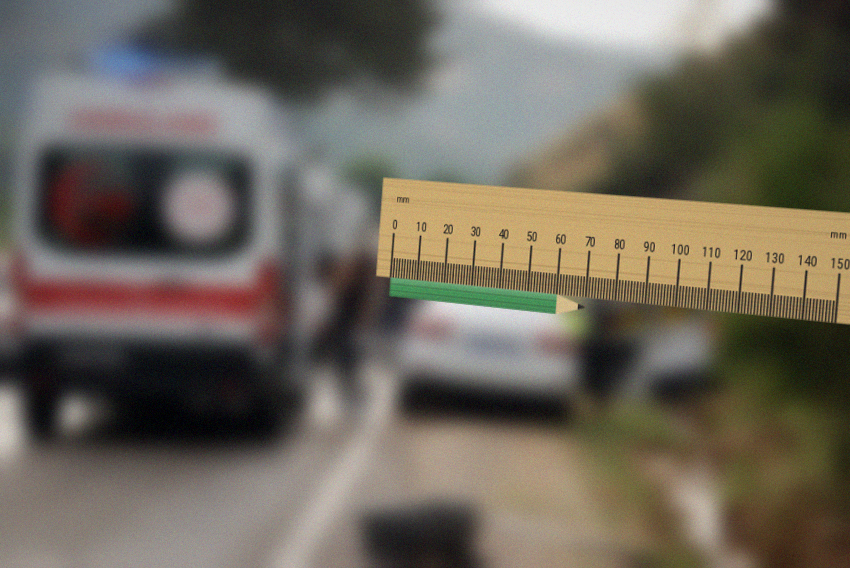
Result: 70 mm
